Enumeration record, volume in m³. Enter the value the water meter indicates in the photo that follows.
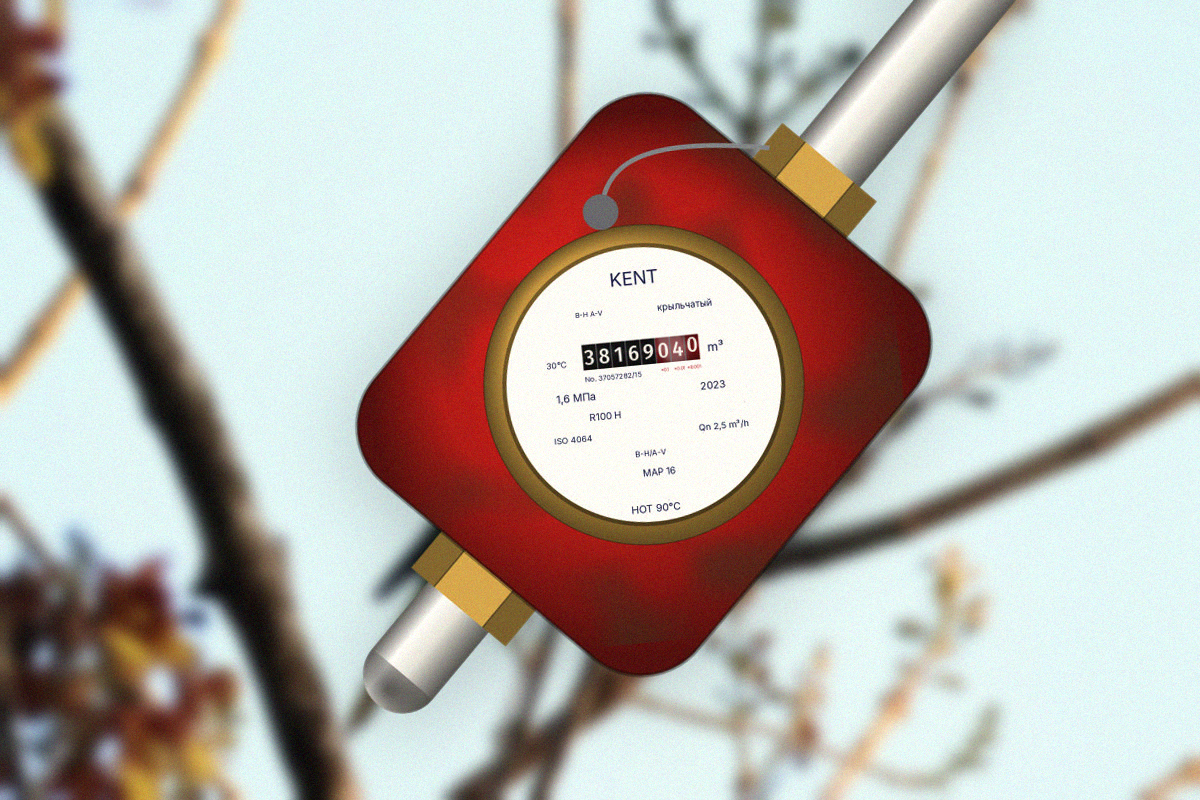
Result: 38169.040 m³
